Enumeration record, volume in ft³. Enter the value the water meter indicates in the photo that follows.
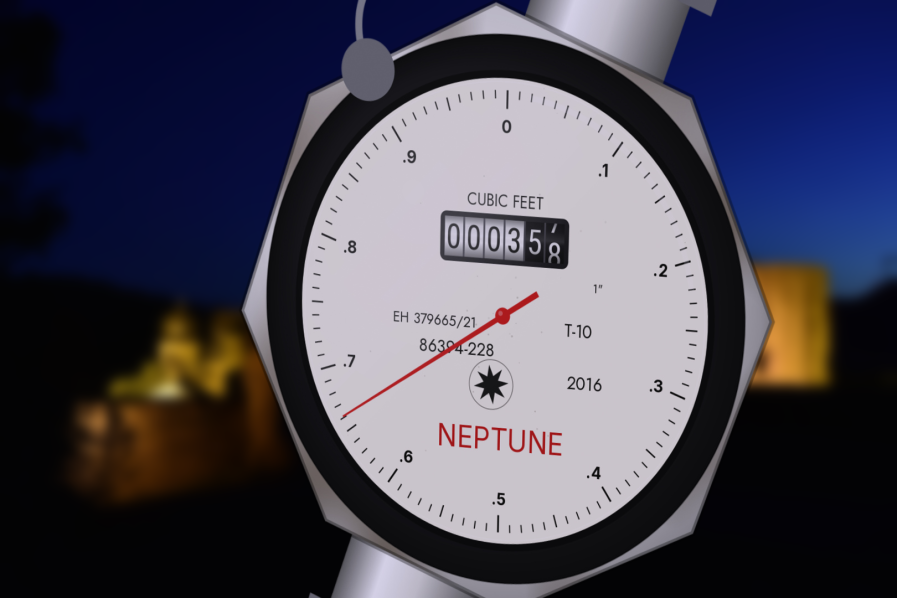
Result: 357.66 ft³
